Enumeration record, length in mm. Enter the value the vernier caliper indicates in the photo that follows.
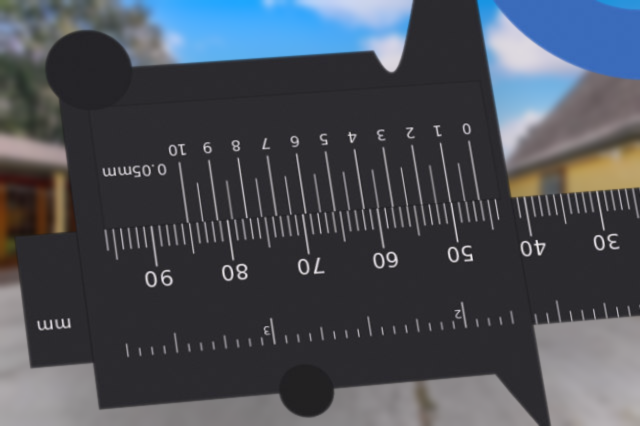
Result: 46.2 mm
